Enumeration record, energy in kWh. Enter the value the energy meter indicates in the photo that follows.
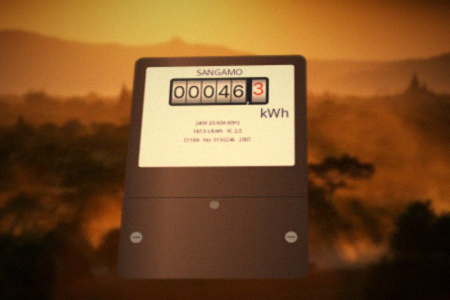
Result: 46.3 kWh
